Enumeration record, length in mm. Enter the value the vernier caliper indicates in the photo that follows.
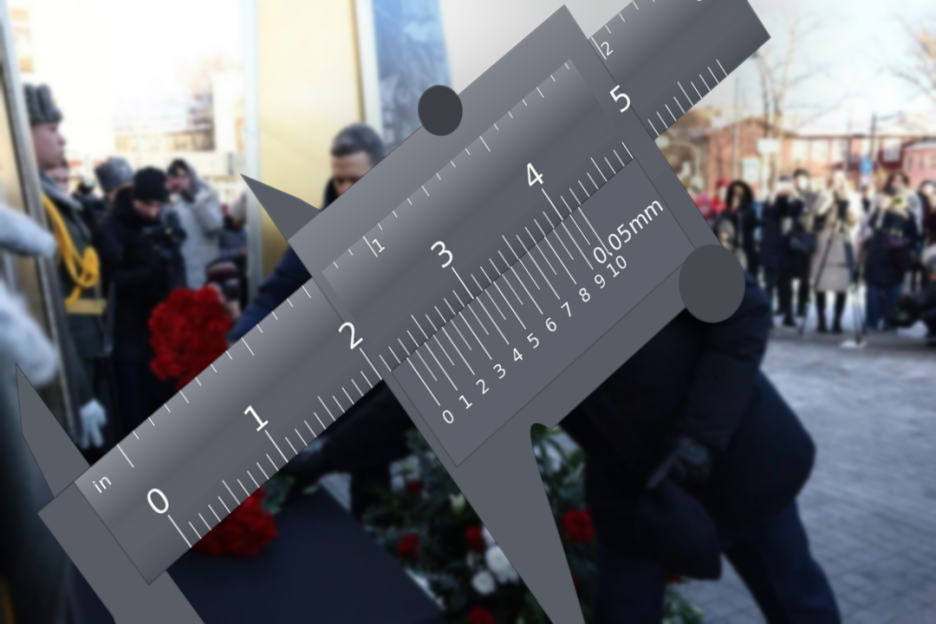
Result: 22.7 mm
